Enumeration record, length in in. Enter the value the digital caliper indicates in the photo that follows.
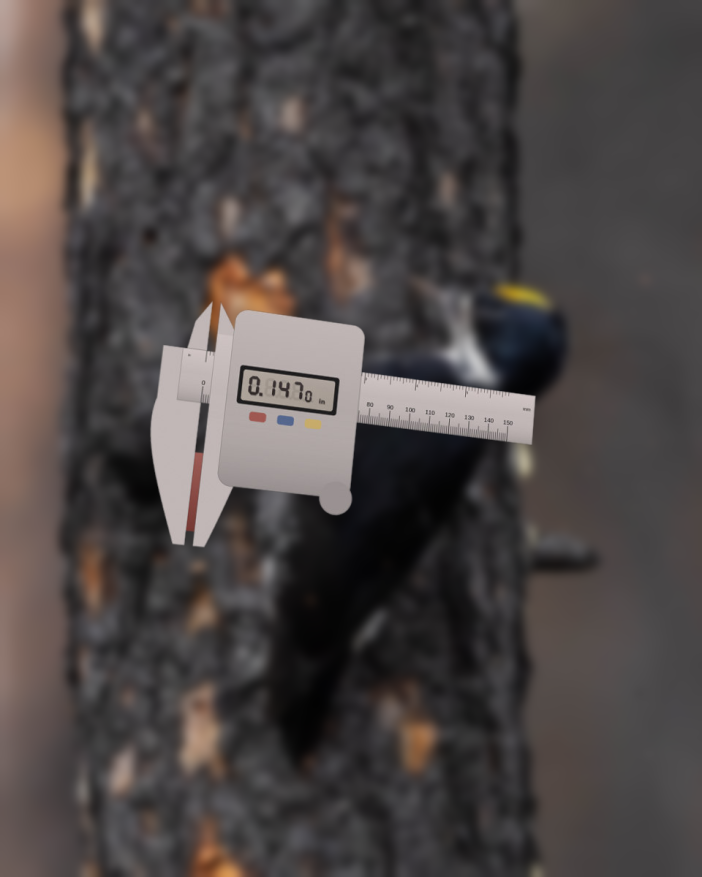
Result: 0.1470 in
